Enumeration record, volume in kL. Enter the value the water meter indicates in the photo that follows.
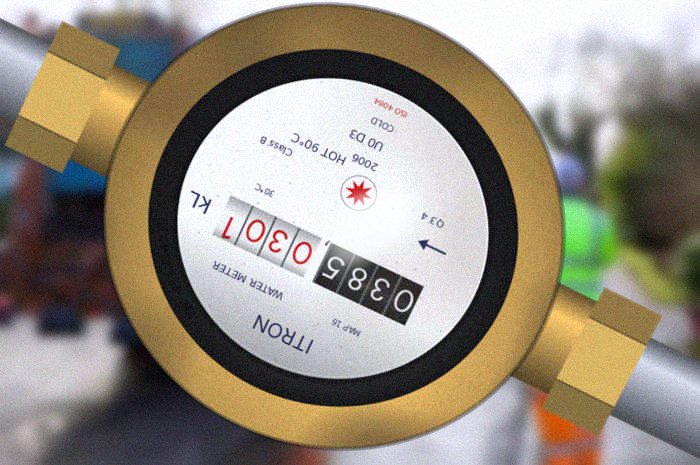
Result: 385.0301 kL
